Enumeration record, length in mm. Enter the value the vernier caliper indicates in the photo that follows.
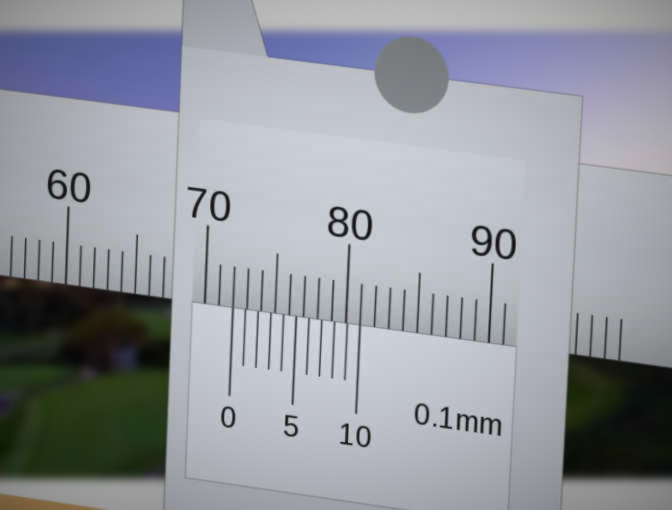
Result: 72.0 mm
